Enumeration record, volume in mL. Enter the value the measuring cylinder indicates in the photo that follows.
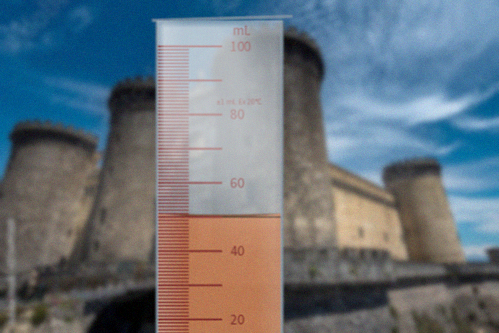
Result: 50 mL
